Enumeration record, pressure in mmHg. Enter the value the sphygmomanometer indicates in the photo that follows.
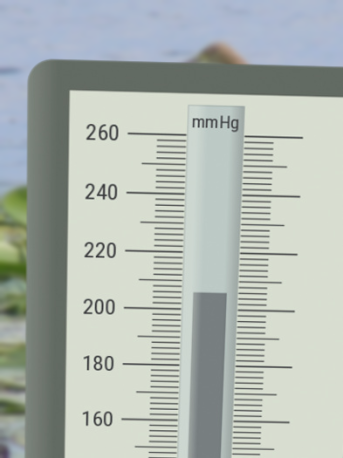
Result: 206 mmHg
